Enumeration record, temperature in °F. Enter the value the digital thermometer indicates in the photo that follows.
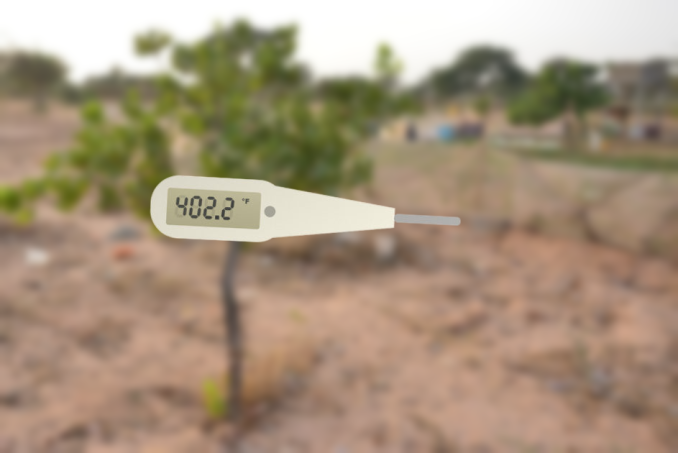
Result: 402.2 °F
